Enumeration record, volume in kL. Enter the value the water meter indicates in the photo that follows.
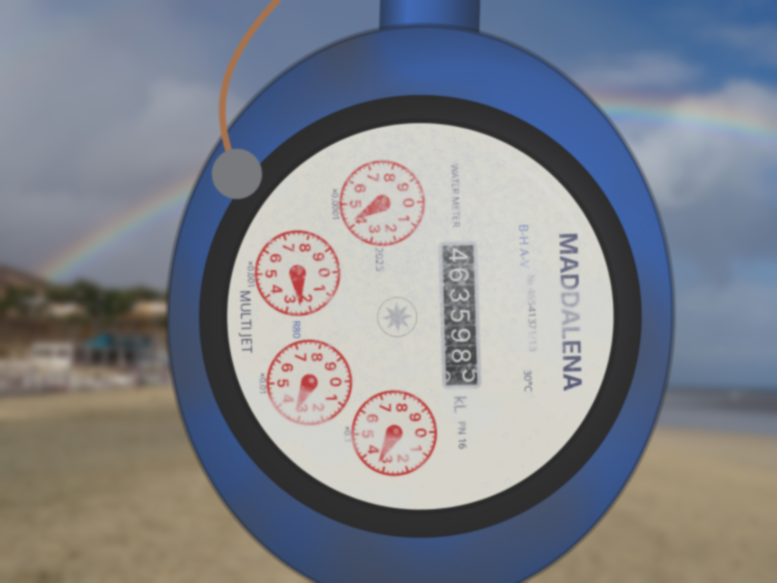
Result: 4635985.3324 kL
